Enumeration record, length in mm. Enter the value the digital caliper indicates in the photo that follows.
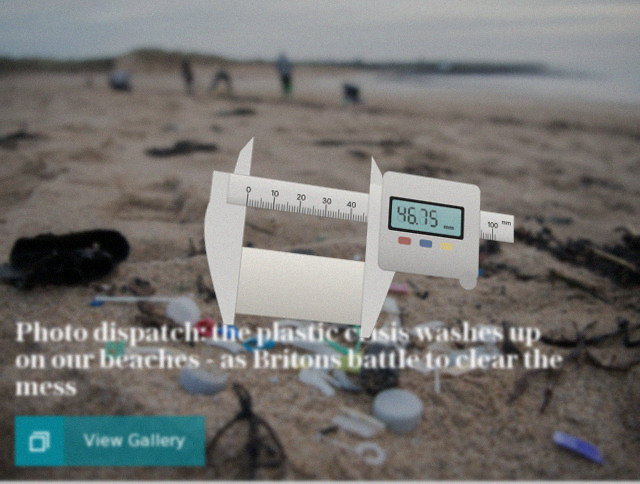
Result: 46.75 mm
